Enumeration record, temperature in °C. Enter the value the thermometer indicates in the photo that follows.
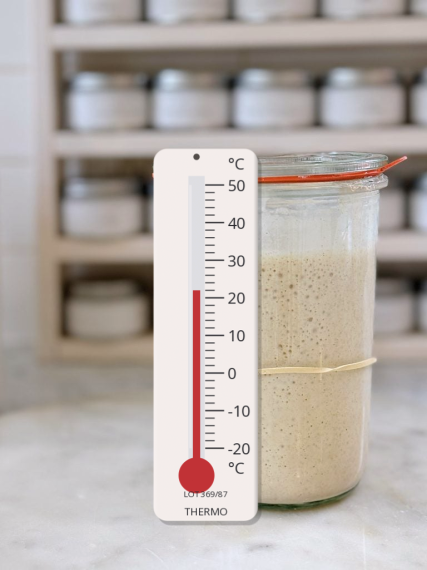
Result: 22 °C
